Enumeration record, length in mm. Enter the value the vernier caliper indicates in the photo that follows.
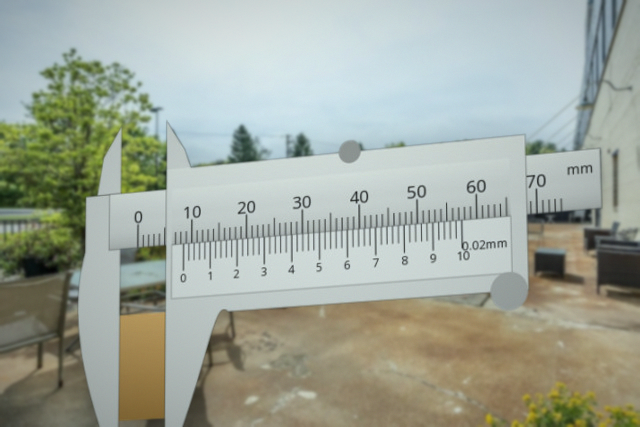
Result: 8.5 mm
